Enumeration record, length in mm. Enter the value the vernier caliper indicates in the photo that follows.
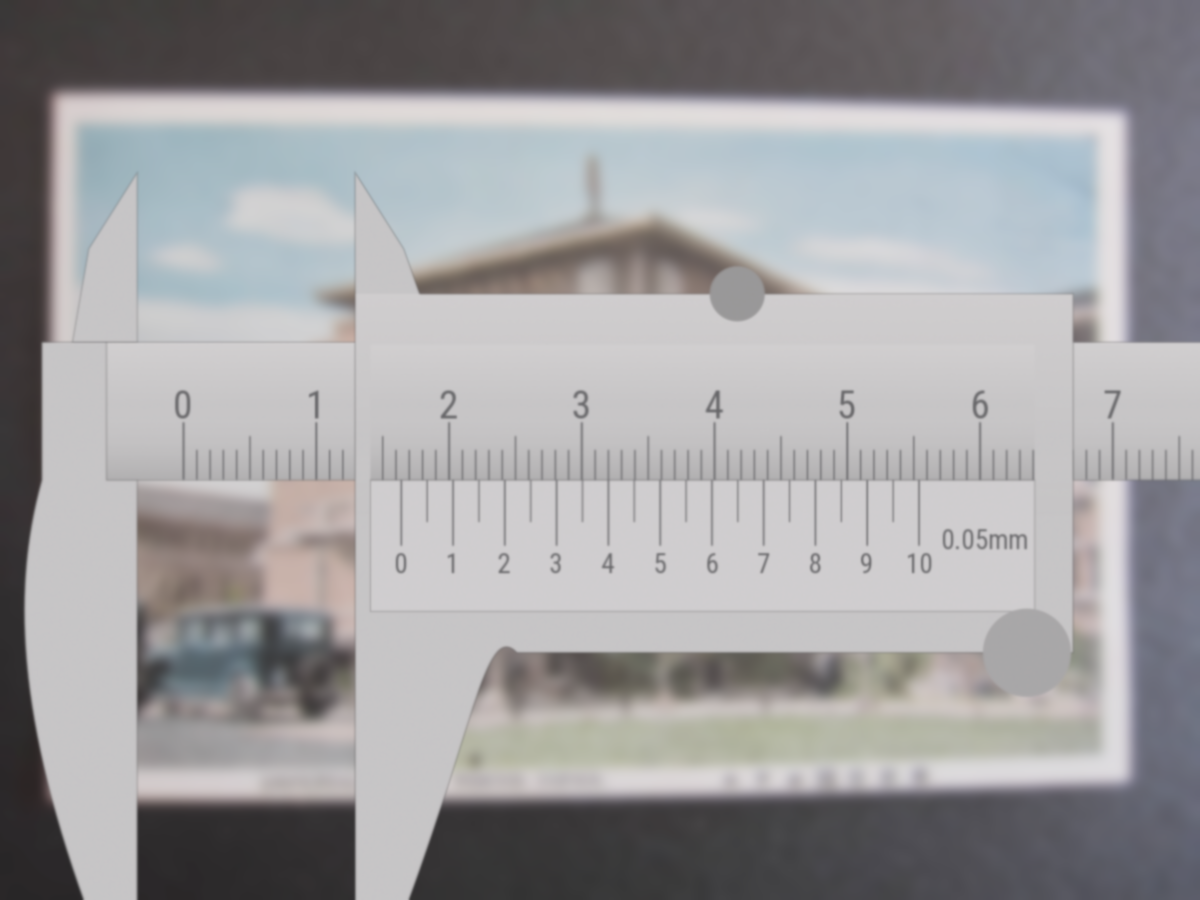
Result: 16.4 mm
